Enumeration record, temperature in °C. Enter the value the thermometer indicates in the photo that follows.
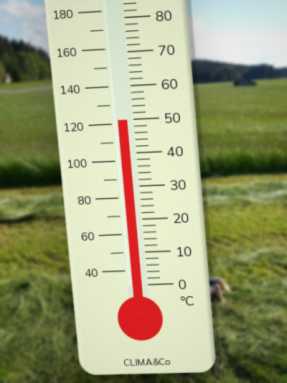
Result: 50 °C
